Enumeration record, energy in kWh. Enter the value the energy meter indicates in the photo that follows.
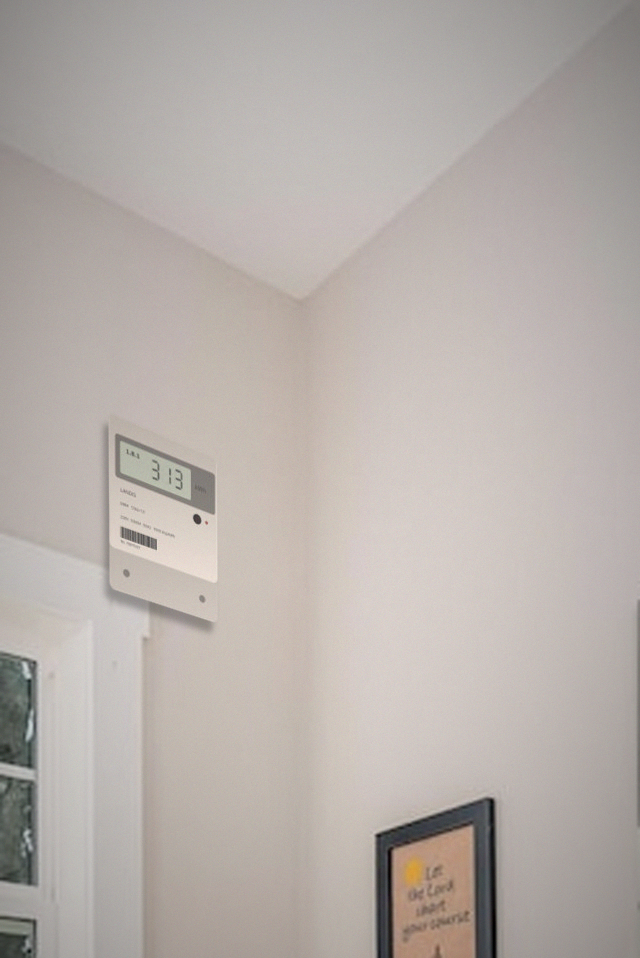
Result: 313 kWh
